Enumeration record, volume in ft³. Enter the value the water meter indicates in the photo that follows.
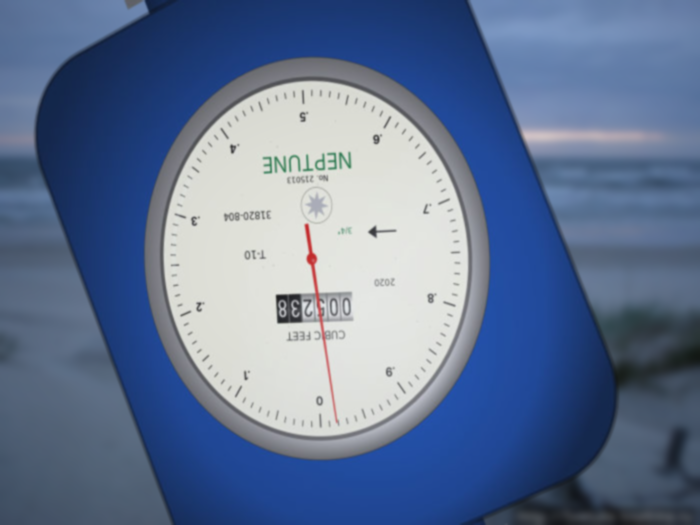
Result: 5237.98 ft³
